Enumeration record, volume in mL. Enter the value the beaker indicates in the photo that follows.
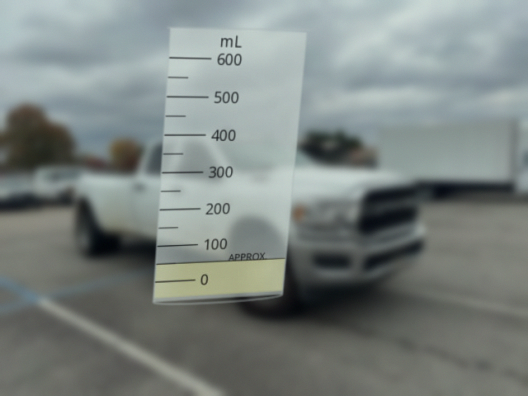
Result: 50 mL
